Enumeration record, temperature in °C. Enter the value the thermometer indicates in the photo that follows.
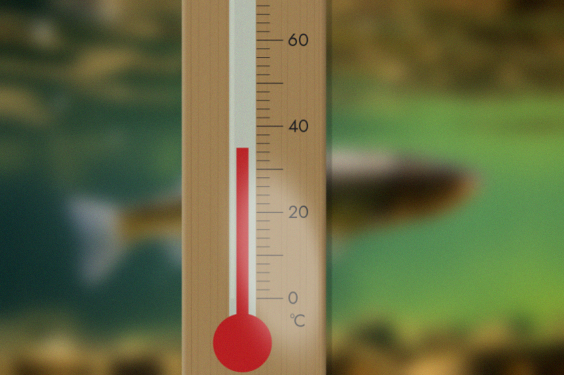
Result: 35 °C
